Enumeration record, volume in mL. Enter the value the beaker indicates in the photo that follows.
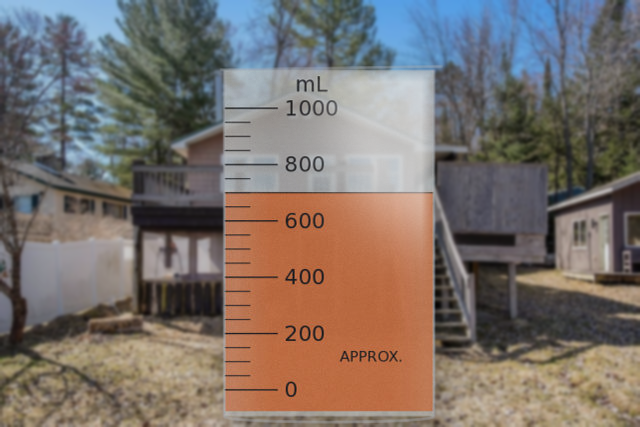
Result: 700 mL
